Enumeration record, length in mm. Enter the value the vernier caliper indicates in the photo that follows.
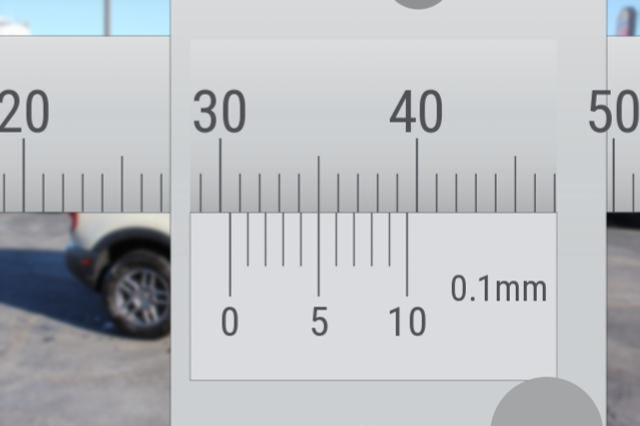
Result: 30.5 mm
